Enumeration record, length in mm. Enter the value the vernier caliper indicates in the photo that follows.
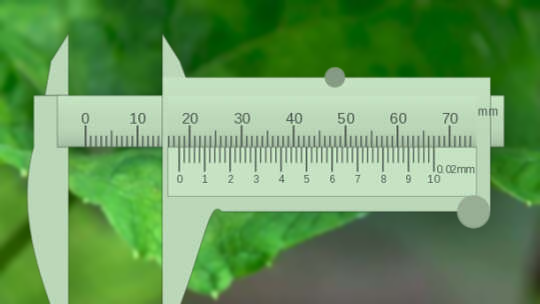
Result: 18.0 mm
